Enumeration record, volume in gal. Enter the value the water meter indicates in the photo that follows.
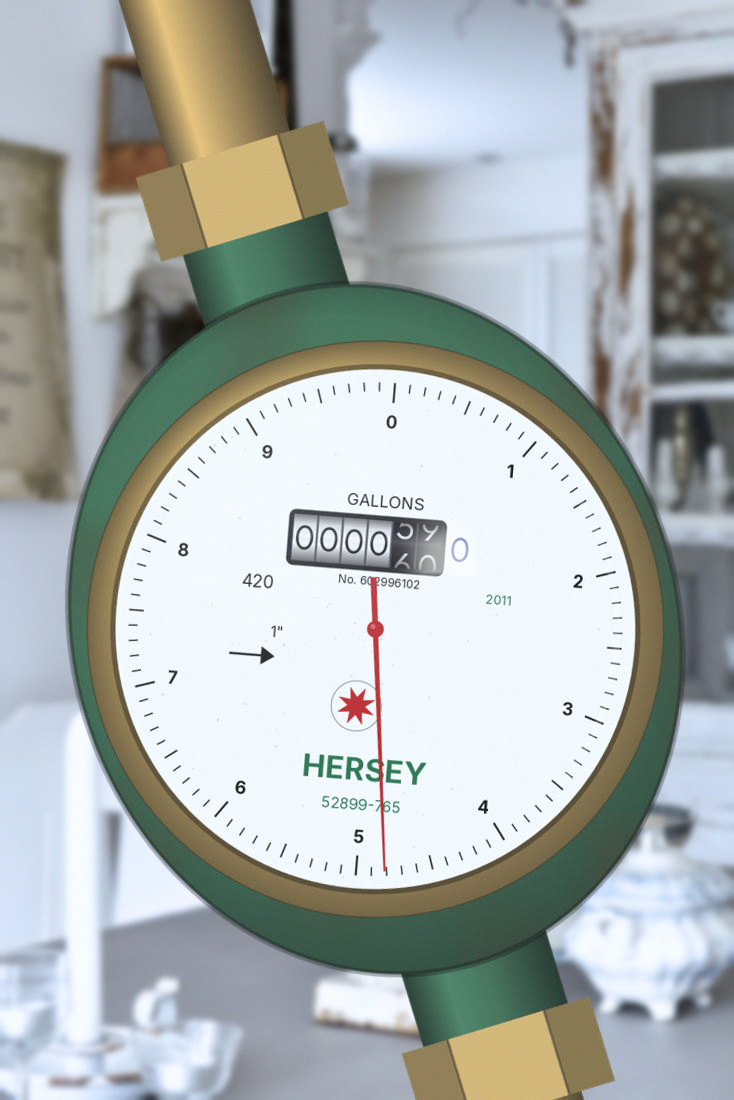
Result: 594.8 gal
